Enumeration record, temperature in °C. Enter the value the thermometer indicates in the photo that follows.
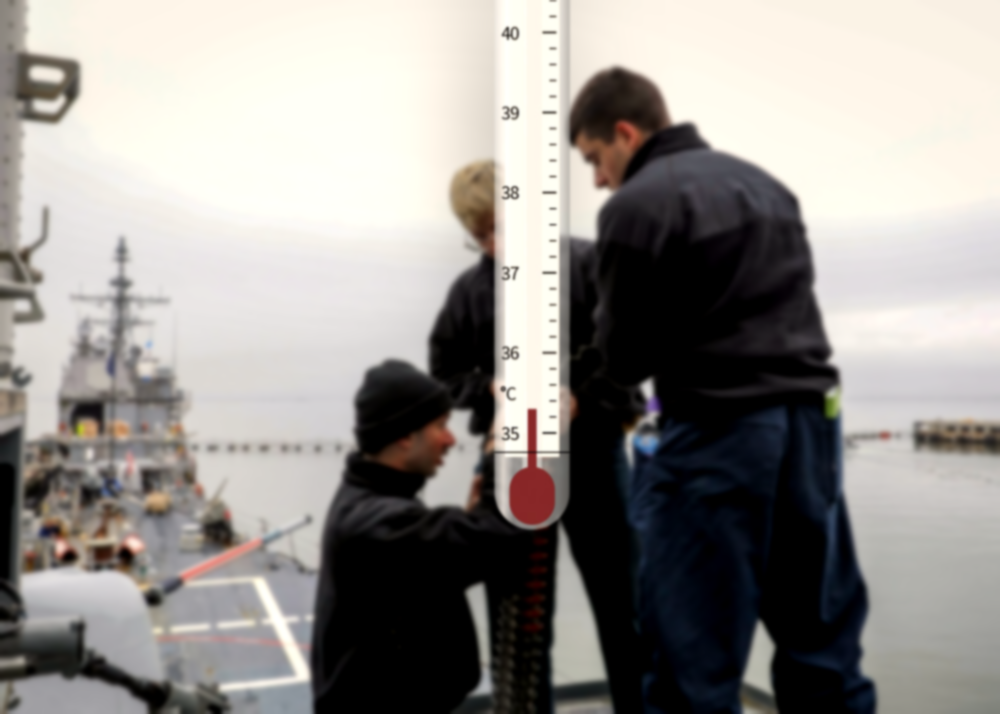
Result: 35.3 °C
